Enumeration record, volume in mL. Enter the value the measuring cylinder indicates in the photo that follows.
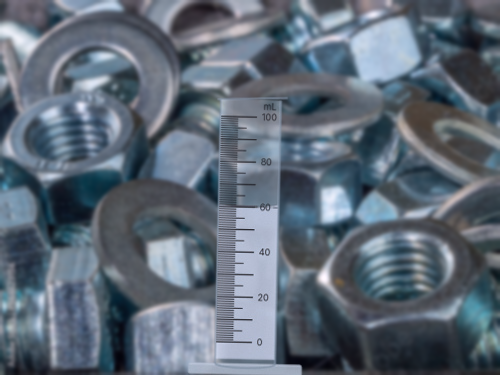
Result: 60 mL
